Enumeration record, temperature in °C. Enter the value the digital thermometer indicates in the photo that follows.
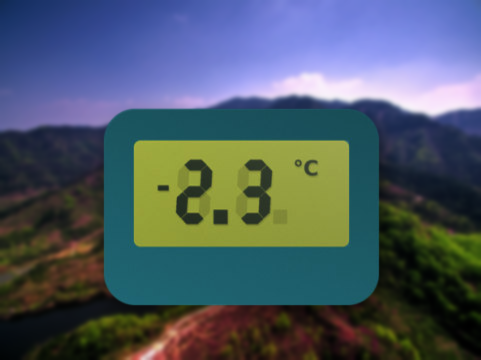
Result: -2.3 °C
